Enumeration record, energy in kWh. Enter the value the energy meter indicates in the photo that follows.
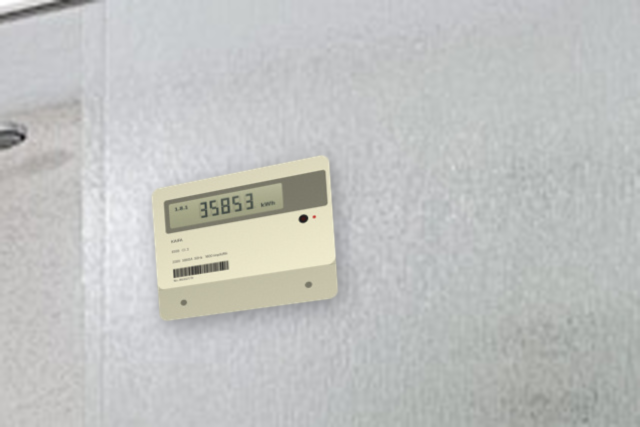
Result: 35853 kWh
